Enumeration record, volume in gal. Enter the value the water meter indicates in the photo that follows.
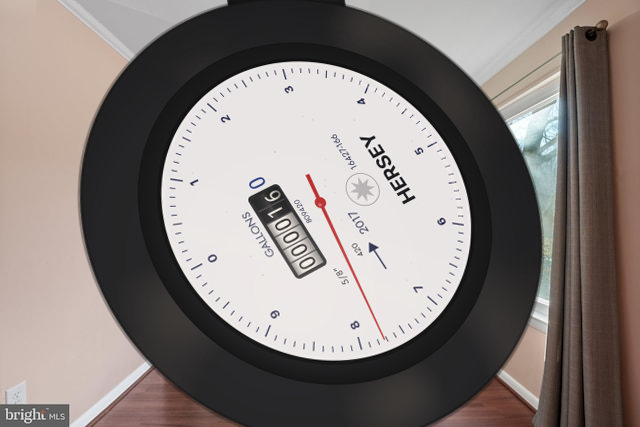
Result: 157.7 gal
